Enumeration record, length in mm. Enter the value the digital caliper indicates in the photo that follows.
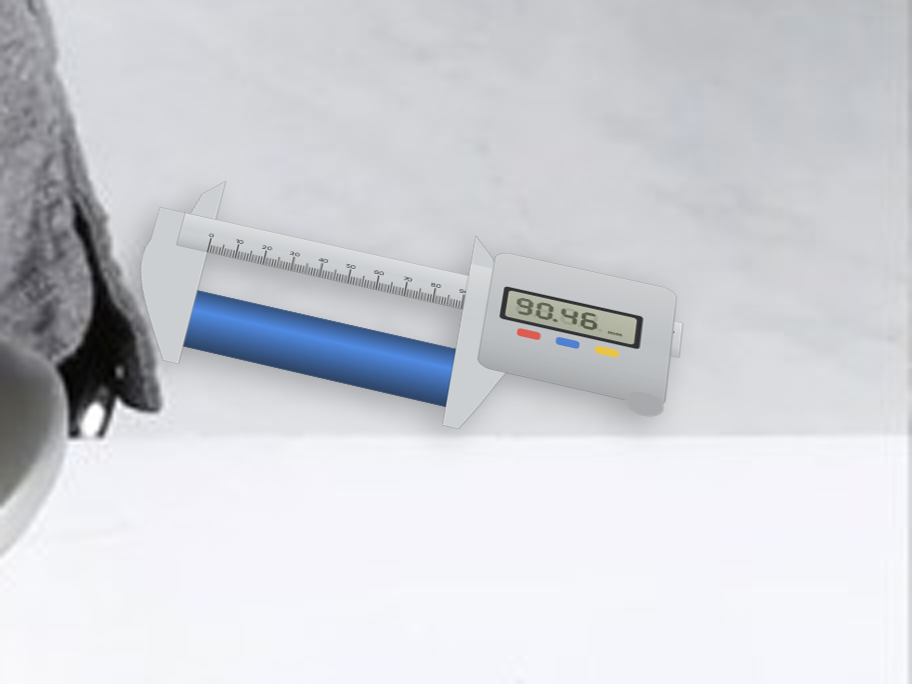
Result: 90.46 mm
